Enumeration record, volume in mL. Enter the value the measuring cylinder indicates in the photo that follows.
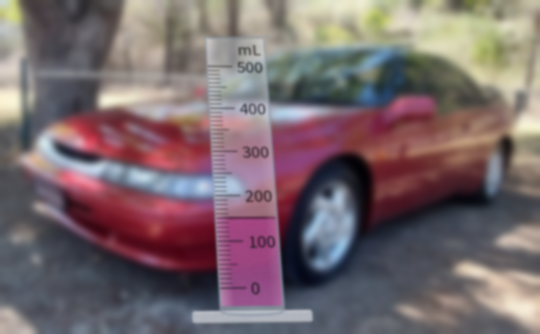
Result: 150 mL
